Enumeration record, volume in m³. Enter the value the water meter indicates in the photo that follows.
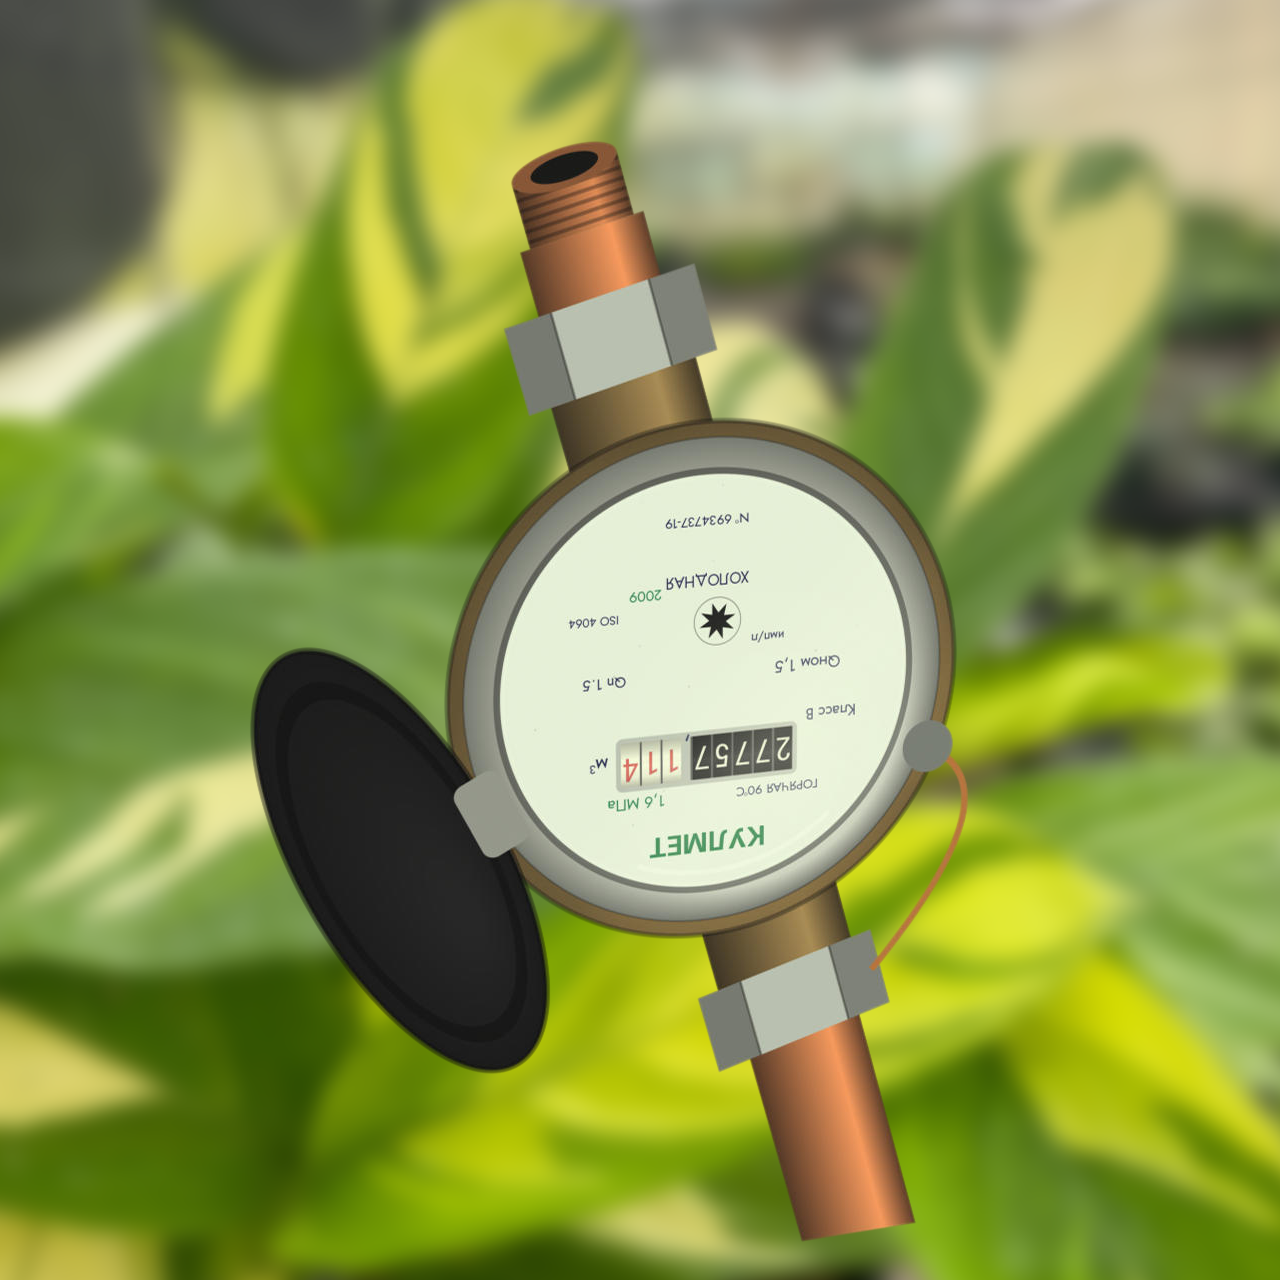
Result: 27757.114 m³
